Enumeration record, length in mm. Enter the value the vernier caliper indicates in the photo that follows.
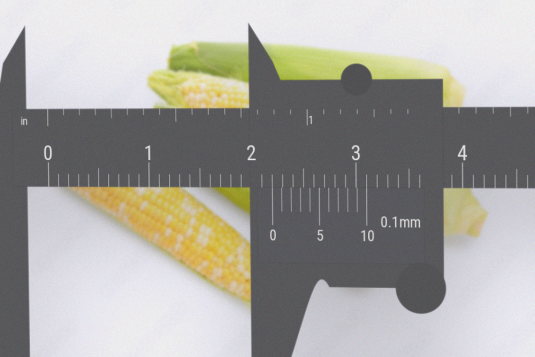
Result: 22.0 mm
